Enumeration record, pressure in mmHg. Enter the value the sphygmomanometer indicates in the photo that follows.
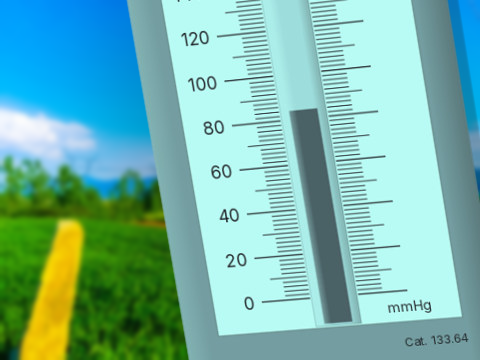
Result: 84 mmHg
